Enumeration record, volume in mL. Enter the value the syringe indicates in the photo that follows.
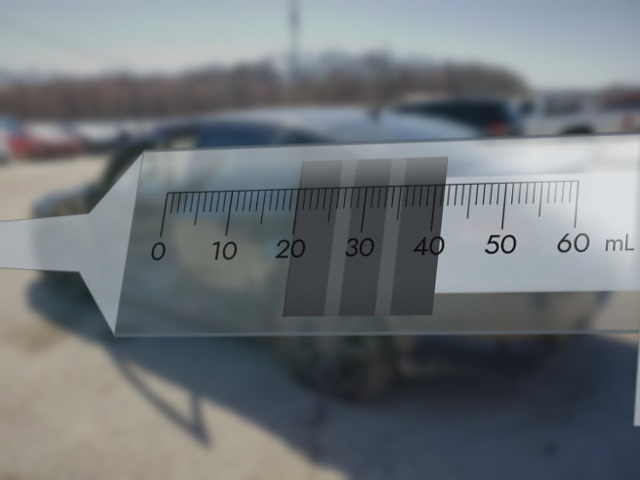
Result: 20 mL
